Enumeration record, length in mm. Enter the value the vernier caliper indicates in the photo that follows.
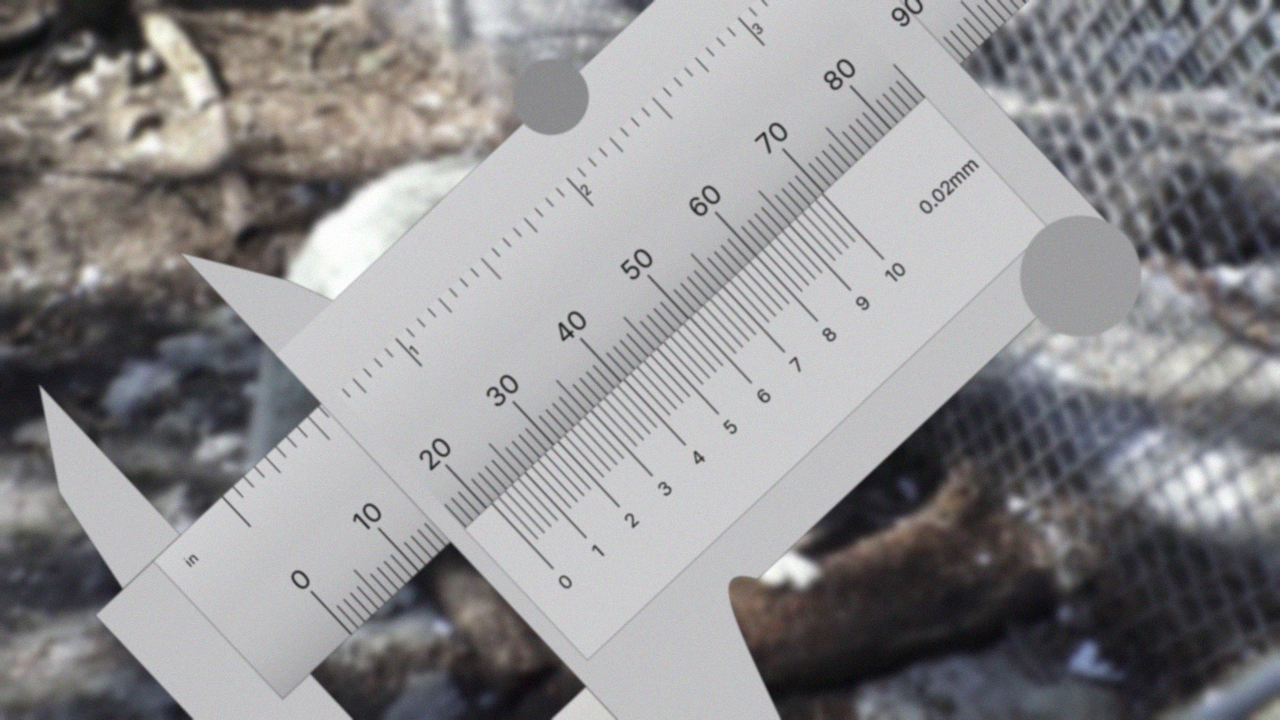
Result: 20.8 mm
